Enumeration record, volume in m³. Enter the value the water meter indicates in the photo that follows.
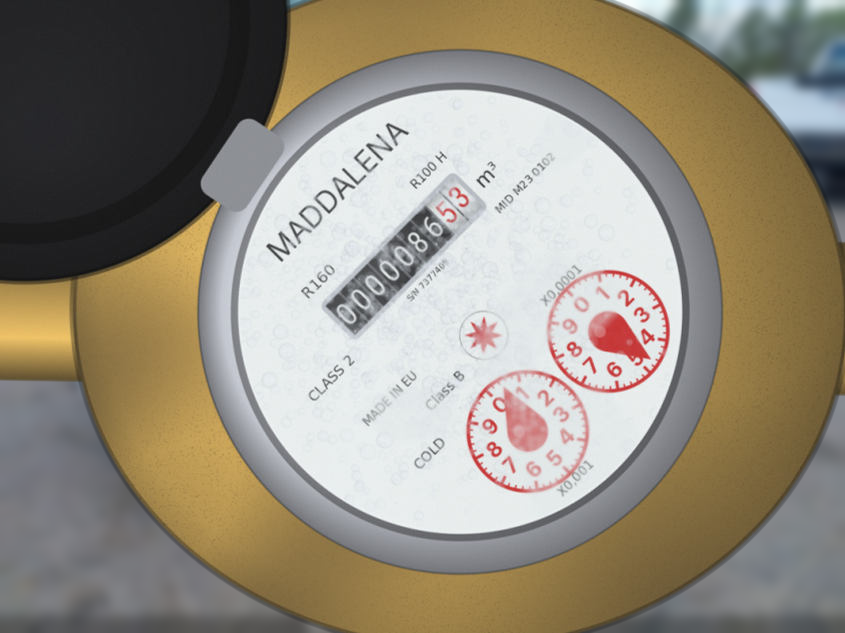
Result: 86.5304 m³
